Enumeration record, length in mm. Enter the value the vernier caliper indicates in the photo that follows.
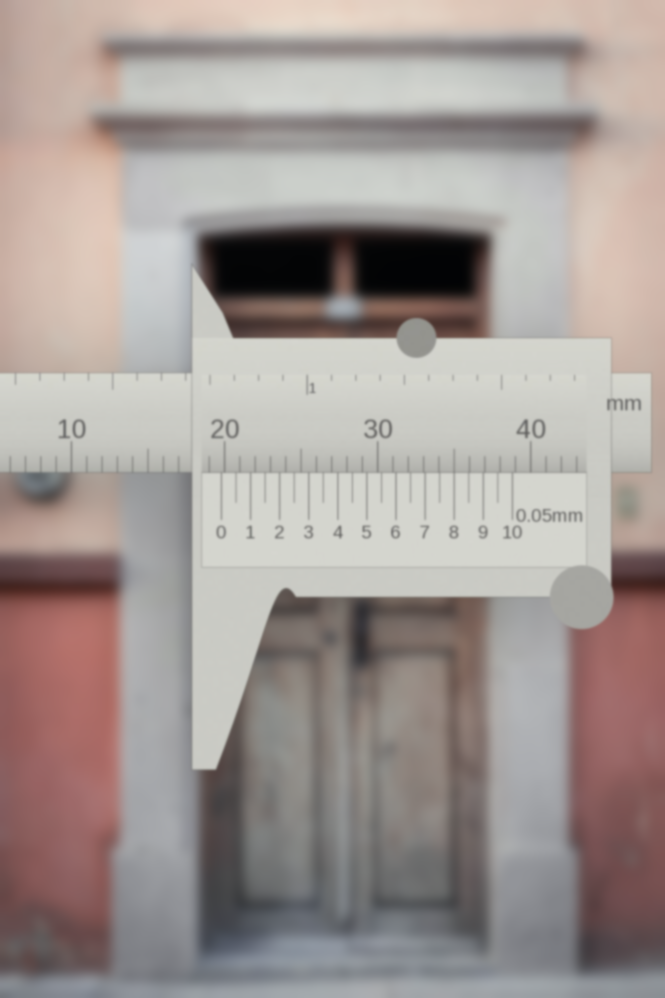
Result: 19.8 mm
